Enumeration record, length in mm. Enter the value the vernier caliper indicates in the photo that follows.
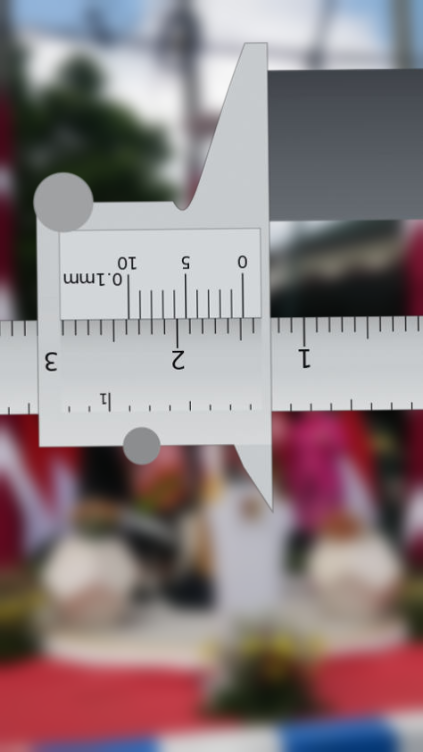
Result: 14.8 mm
